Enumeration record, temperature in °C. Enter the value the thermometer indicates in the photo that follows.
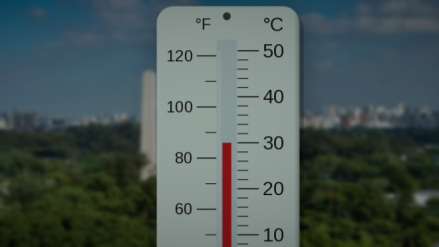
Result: 30 °C
